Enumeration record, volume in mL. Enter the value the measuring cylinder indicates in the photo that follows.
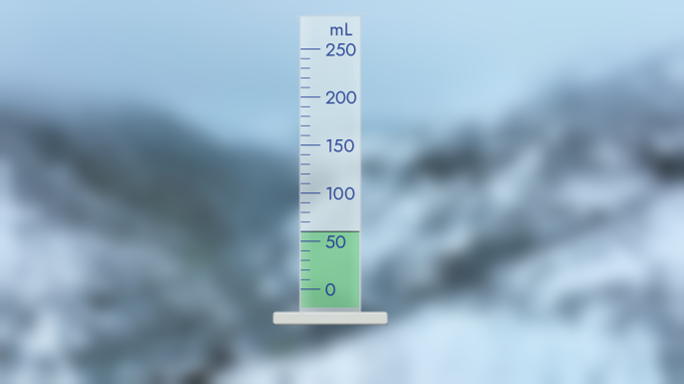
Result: 60 mL
